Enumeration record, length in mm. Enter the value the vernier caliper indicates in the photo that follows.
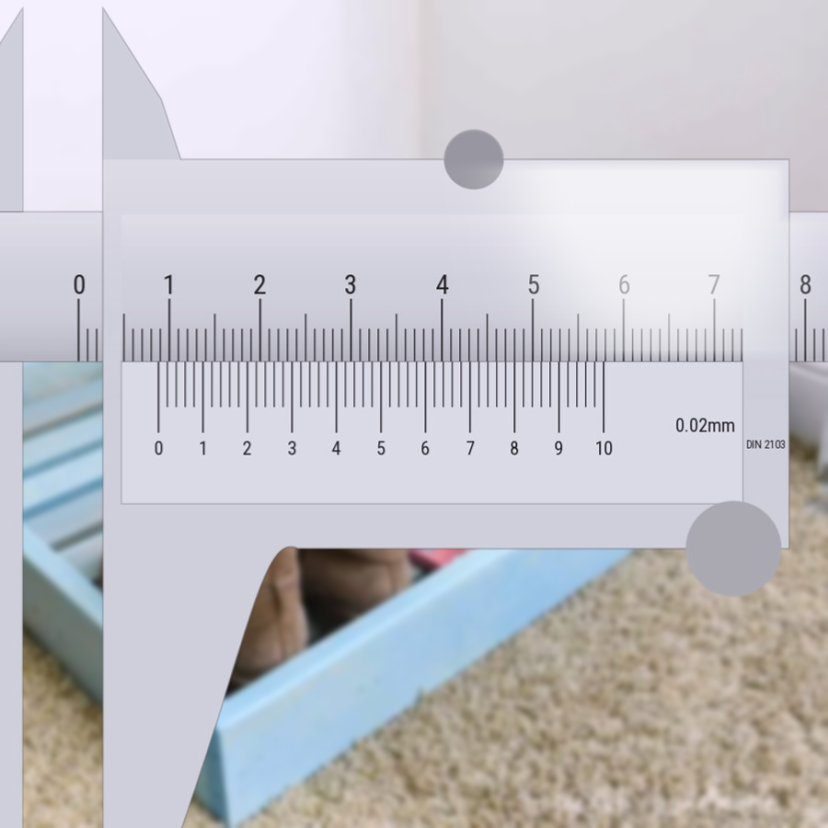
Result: 8.8 mm
